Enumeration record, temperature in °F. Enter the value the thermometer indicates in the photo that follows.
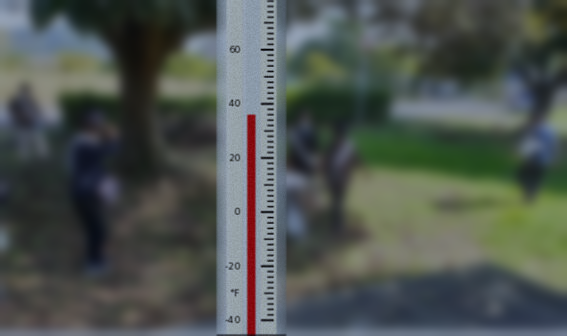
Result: 36 °F
